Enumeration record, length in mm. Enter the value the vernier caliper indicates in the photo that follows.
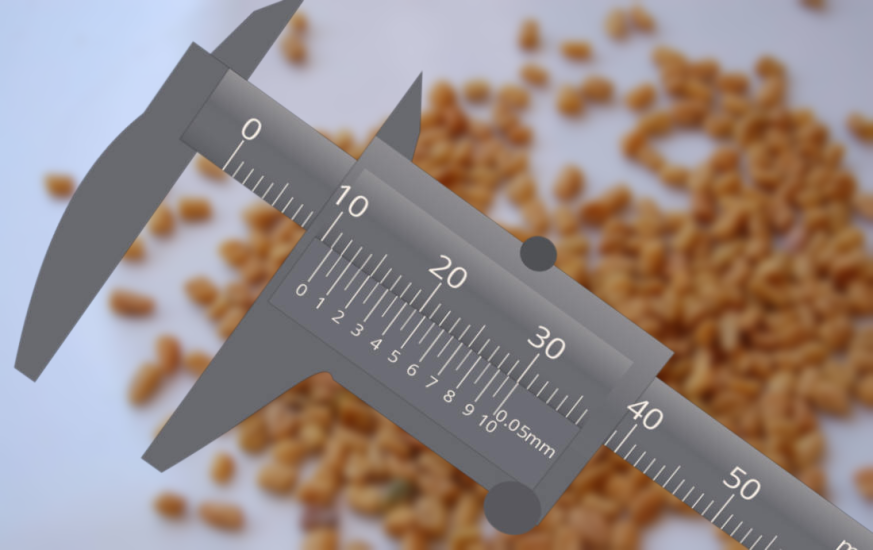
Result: 11.1 mm
